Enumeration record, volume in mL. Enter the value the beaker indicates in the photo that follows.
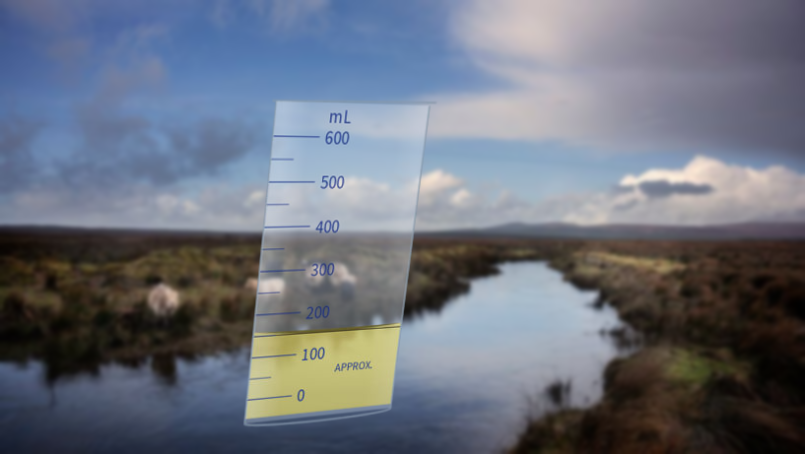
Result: 150 mL
